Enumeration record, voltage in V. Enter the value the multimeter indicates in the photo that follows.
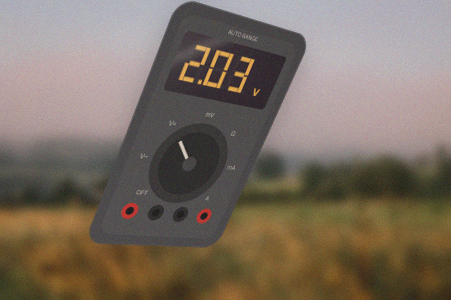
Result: 2.03 V
